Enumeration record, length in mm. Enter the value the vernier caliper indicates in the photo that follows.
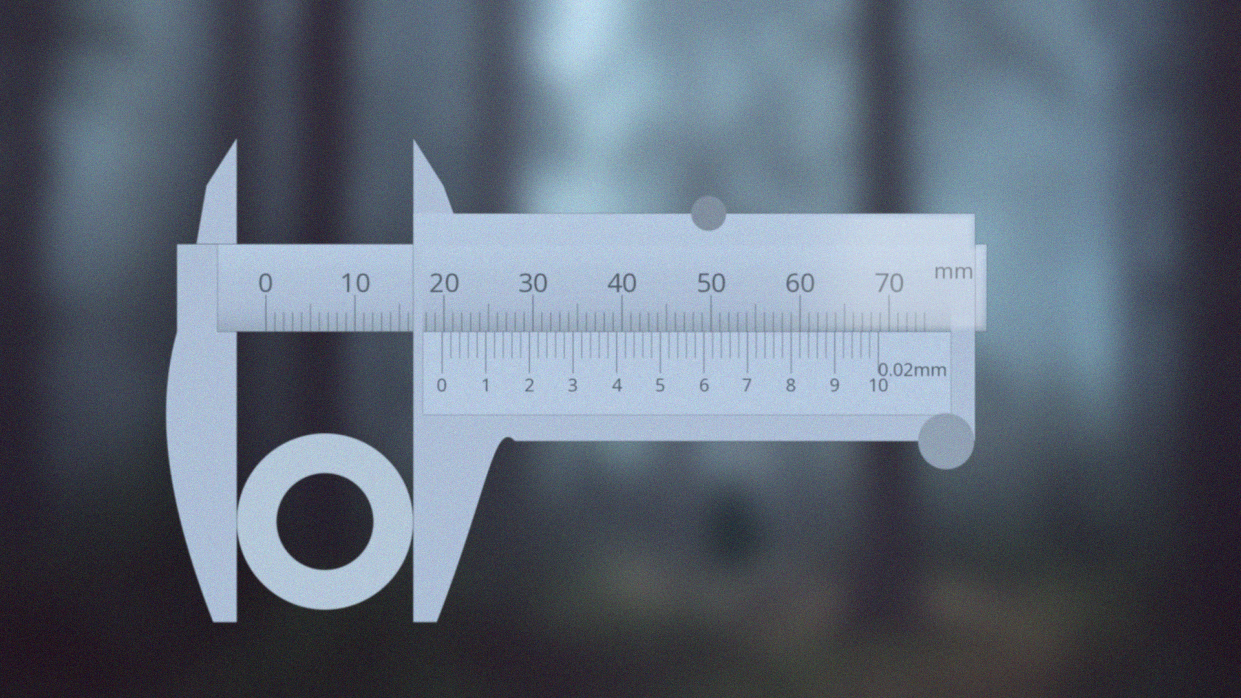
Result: 19.8 mm
